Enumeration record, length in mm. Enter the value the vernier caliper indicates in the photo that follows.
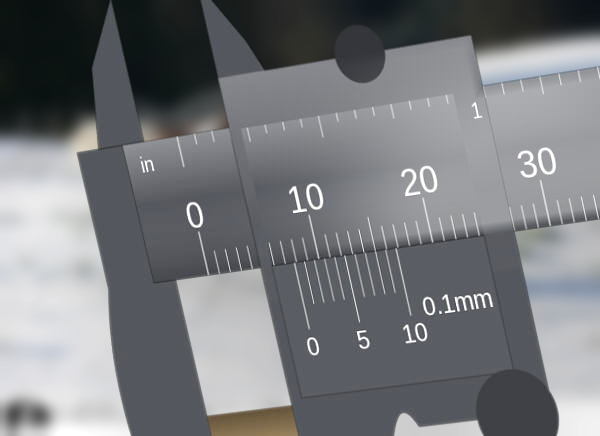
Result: 7.8 mm
